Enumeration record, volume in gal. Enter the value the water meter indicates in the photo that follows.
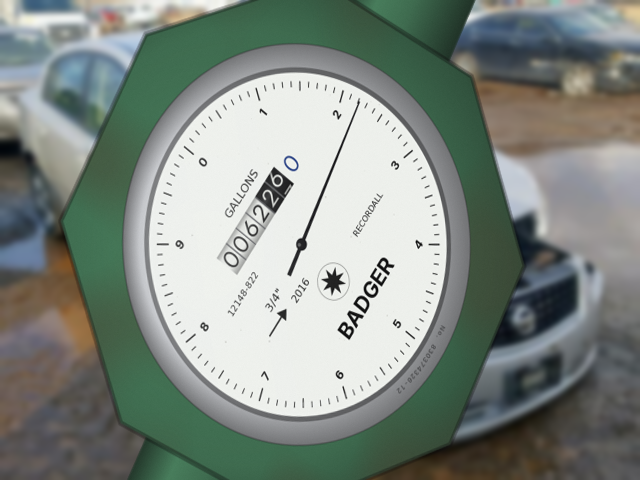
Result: 62262.2 gal
